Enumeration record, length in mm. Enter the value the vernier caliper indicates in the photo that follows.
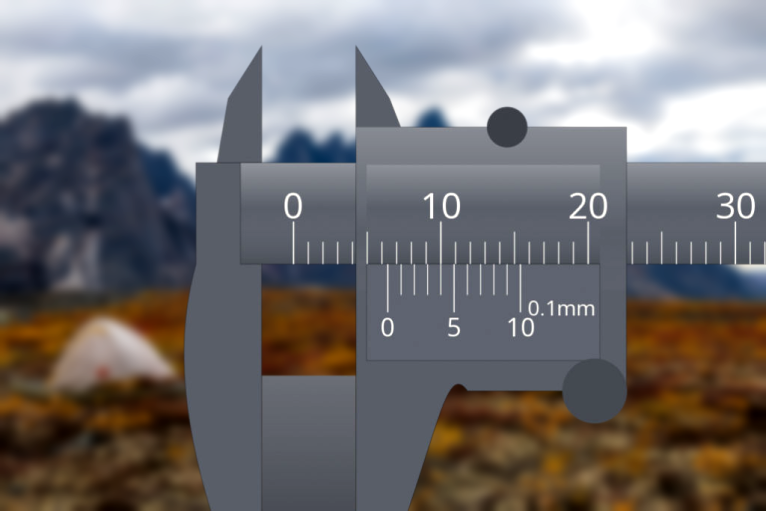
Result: 6.4 mm
